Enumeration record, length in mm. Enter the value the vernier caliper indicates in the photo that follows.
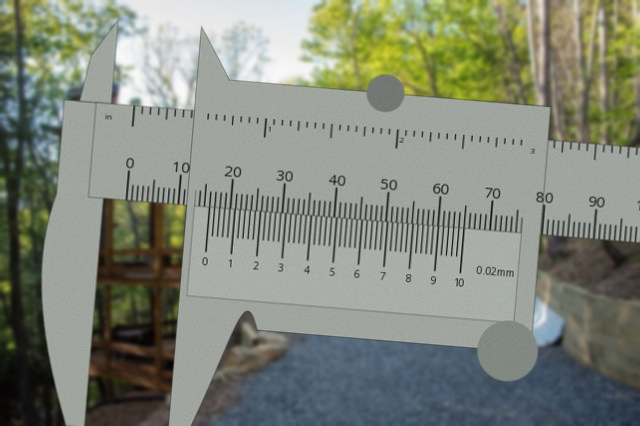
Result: 16.0 mm
